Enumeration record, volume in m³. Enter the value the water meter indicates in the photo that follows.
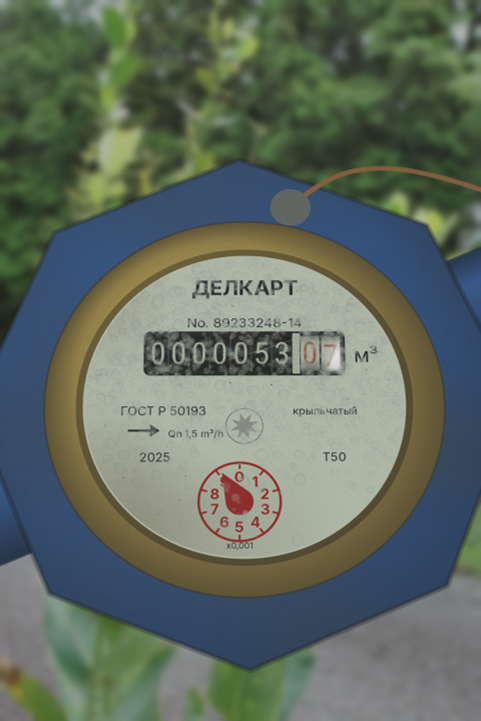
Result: 53.069 m³
